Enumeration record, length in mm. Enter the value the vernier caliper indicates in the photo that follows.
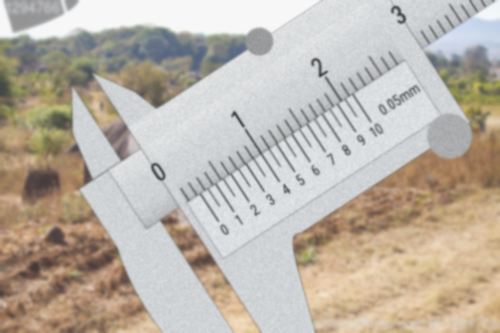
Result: 2.4 mm
